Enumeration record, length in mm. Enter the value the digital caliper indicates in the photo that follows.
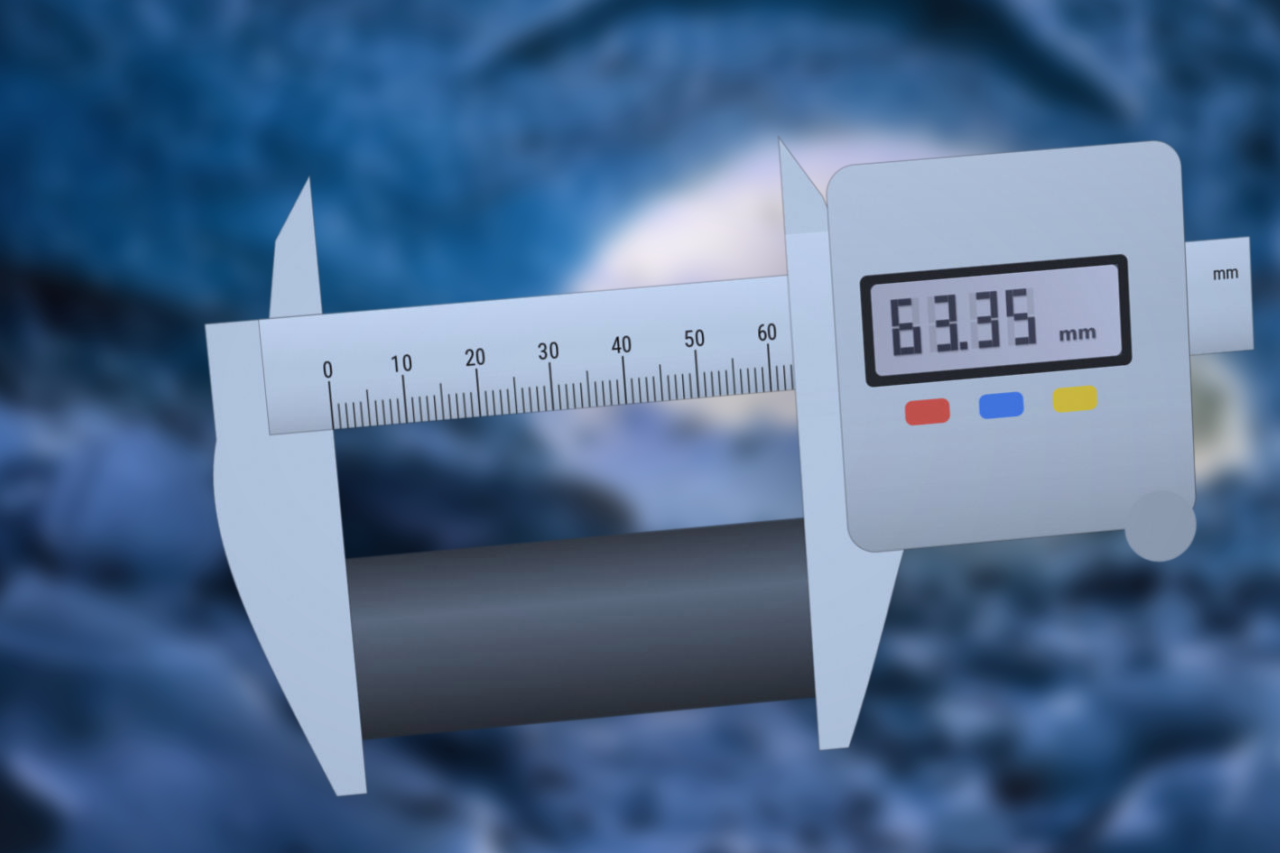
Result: 63.35 mm
